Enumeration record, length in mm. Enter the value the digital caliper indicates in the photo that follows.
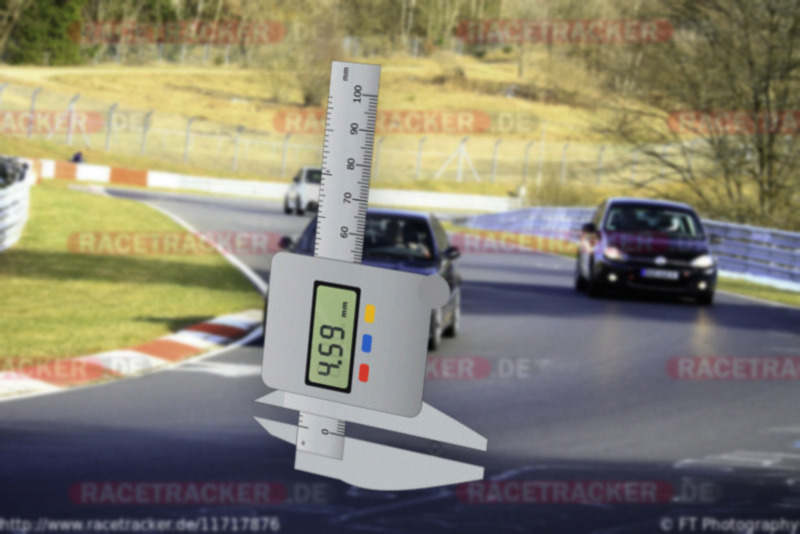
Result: 4.59 mm
